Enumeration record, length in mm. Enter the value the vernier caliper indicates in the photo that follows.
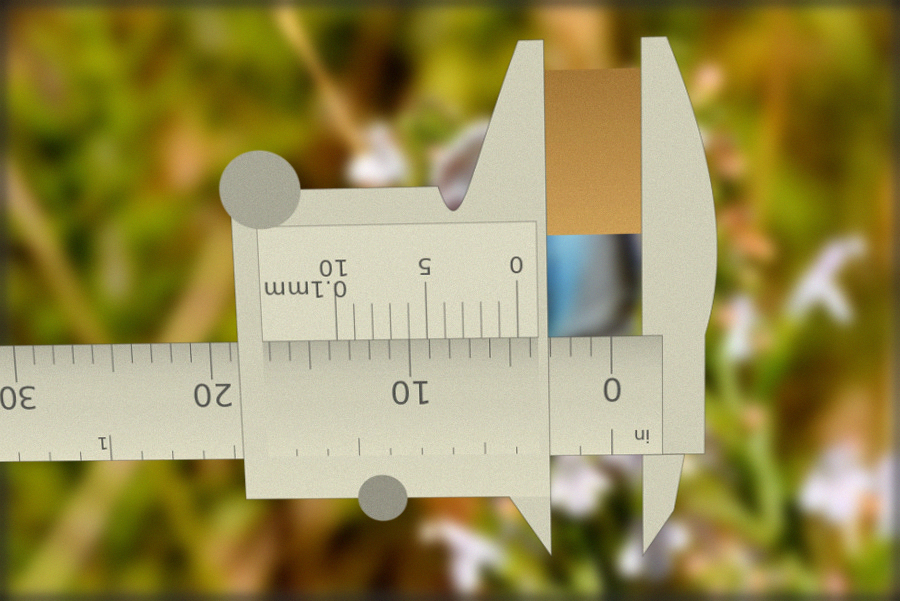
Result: 4.6 mm
